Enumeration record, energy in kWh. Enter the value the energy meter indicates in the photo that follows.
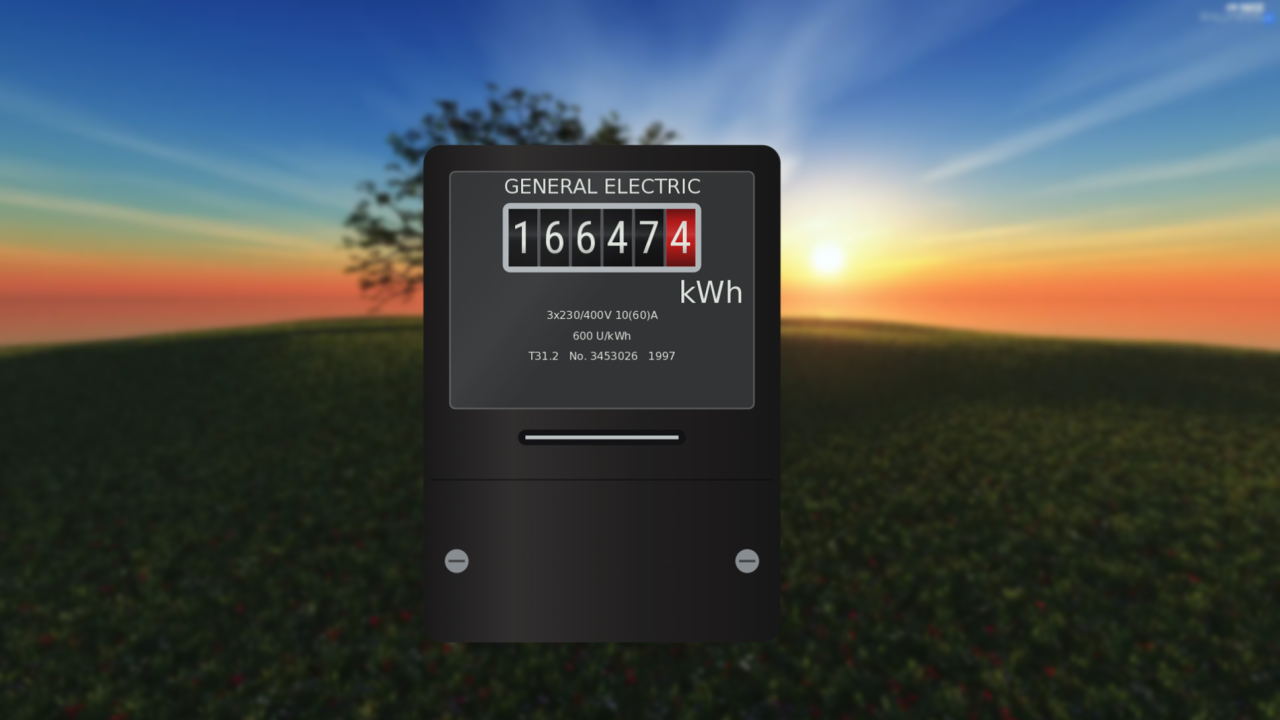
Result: 16647.4 kWh
